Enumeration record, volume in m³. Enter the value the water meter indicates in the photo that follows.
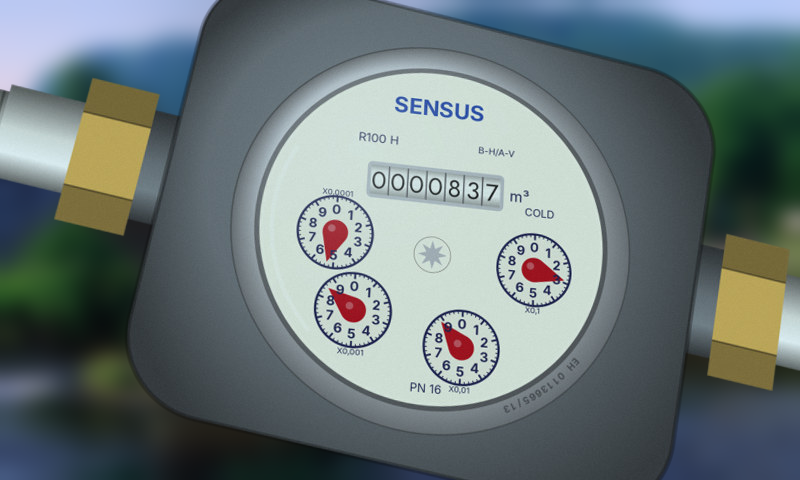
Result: 837.2885 m³
